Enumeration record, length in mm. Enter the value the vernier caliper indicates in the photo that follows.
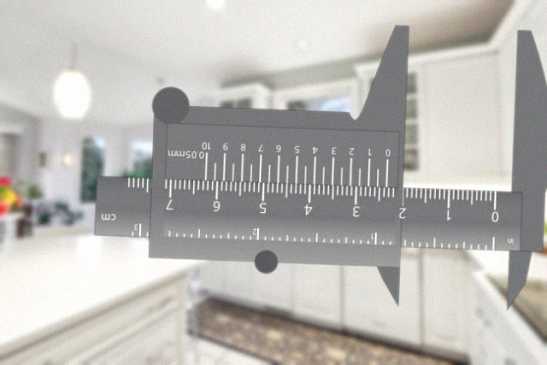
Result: 23.5 mm
